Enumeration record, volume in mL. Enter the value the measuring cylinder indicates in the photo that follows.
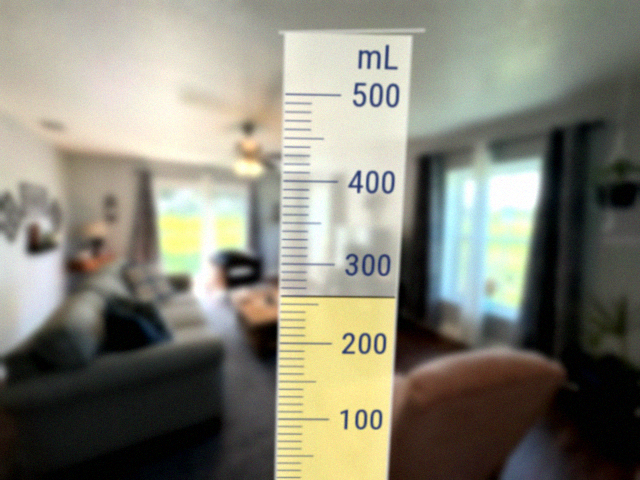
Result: 260 mL
